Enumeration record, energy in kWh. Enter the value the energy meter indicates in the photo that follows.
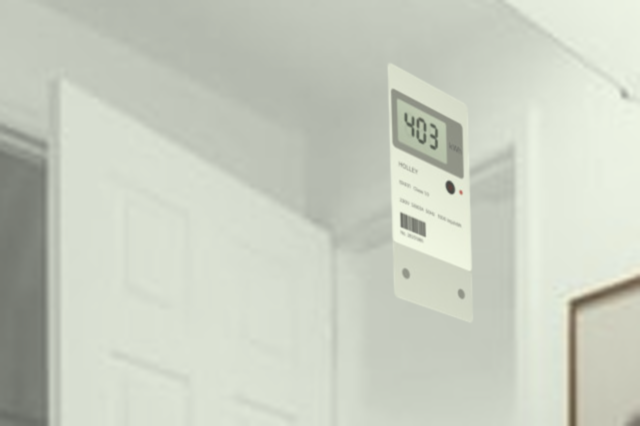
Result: 403 kWh
